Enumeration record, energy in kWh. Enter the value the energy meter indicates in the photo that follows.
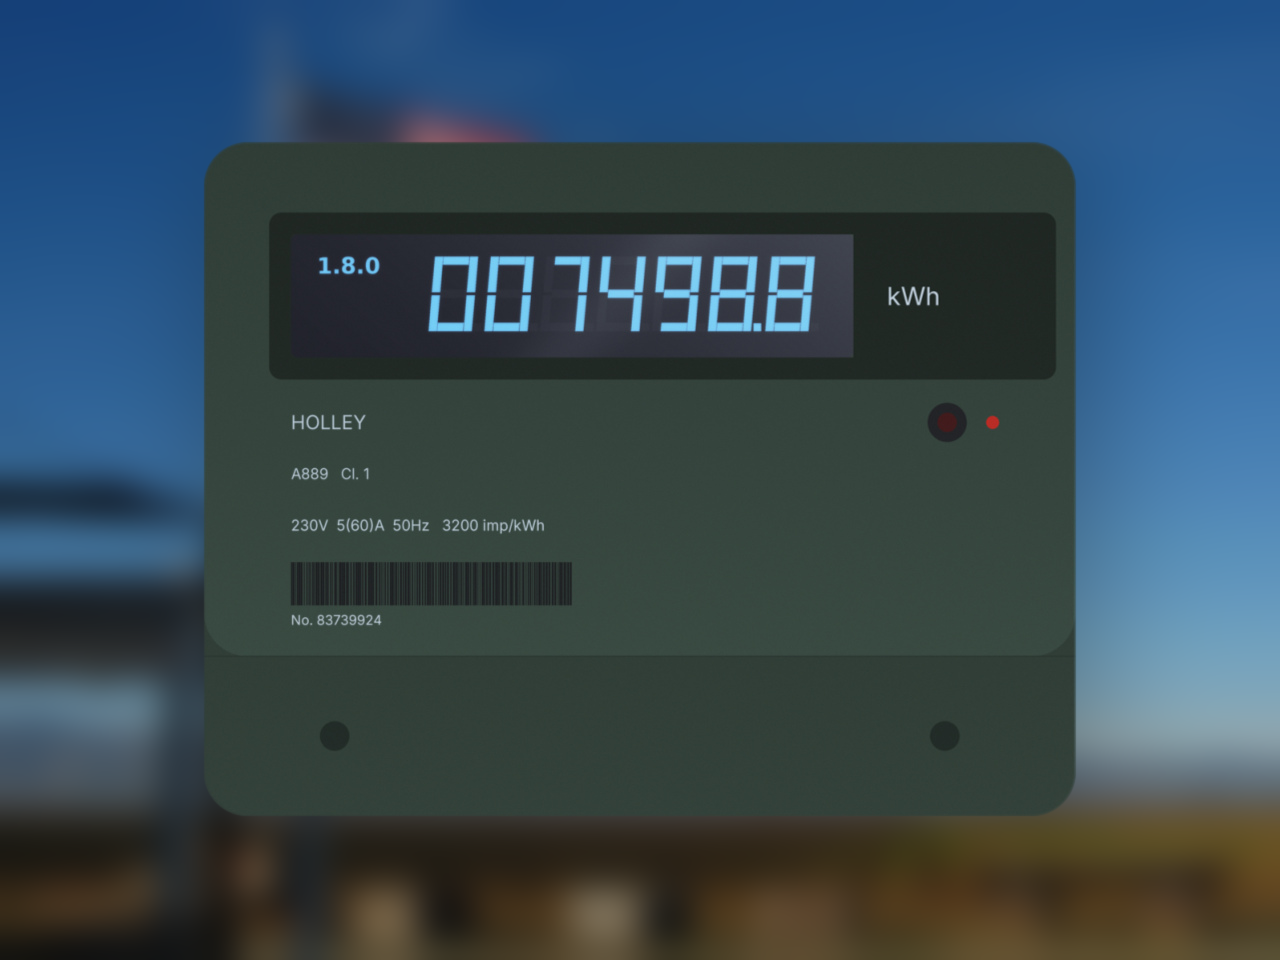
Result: 7498.8 kWh
